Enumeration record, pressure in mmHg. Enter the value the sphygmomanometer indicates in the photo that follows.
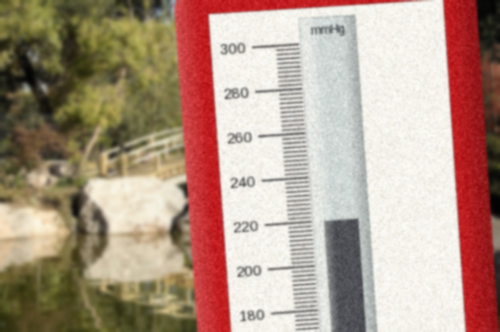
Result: 220 mmHg
